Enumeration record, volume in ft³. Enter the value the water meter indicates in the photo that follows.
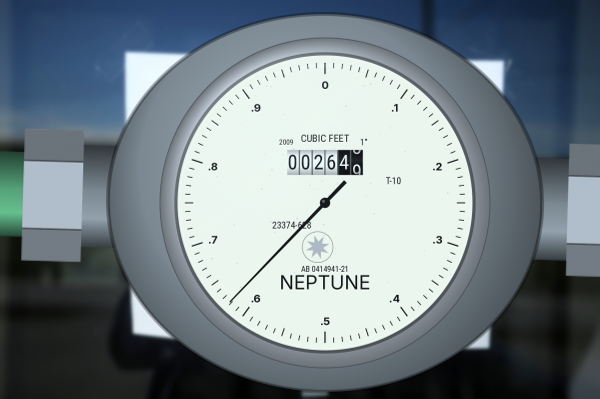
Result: 2648.62 ft³
